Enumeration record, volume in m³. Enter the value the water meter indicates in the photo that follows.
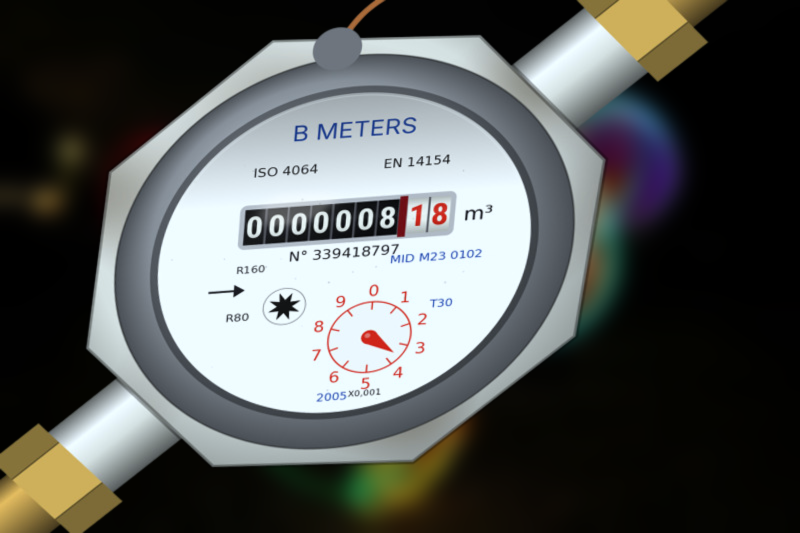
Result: 8.183 m³
